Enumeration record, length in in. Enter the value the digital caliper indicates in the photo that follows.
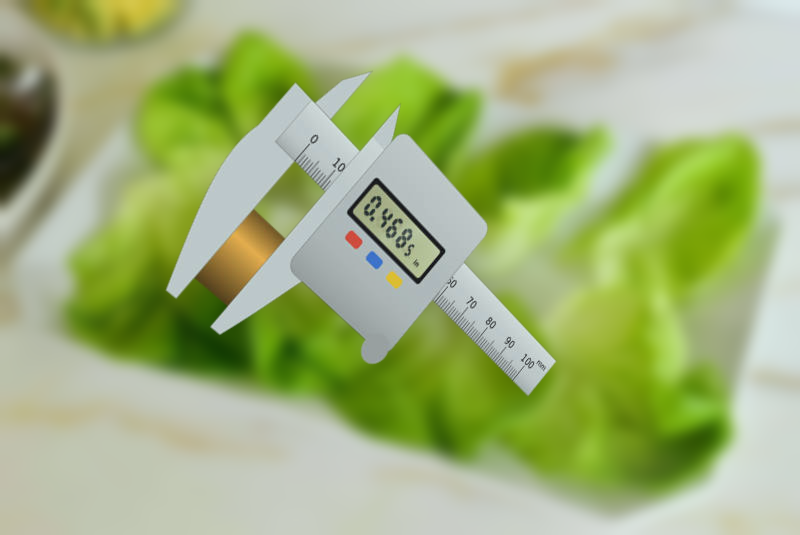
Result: 0.4685 in
